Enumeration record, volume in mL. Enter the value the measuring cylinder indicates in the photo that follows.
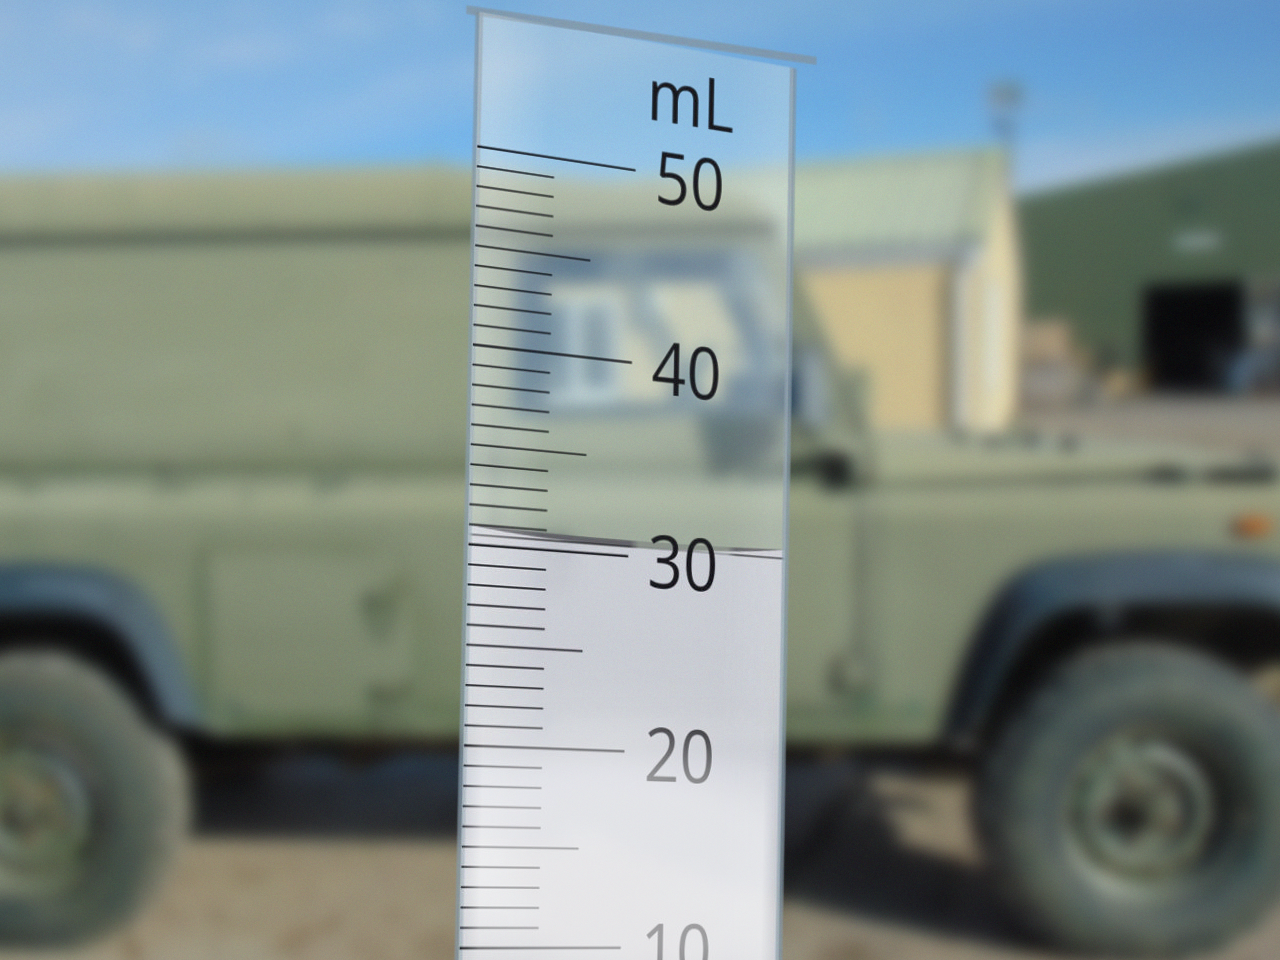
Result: 30.5 mL
